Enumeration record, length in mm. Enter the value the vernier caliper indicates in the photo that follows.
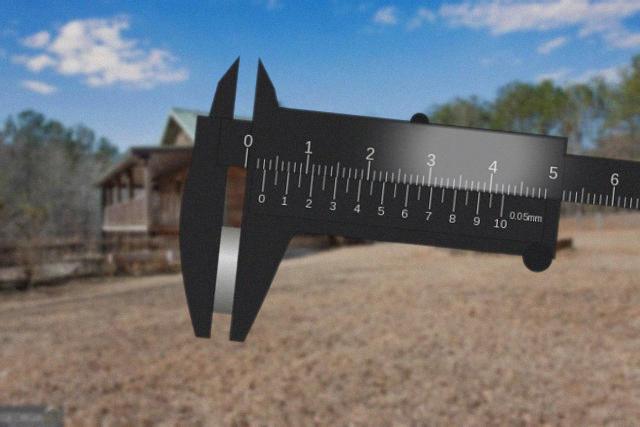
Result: 3.2 mm
